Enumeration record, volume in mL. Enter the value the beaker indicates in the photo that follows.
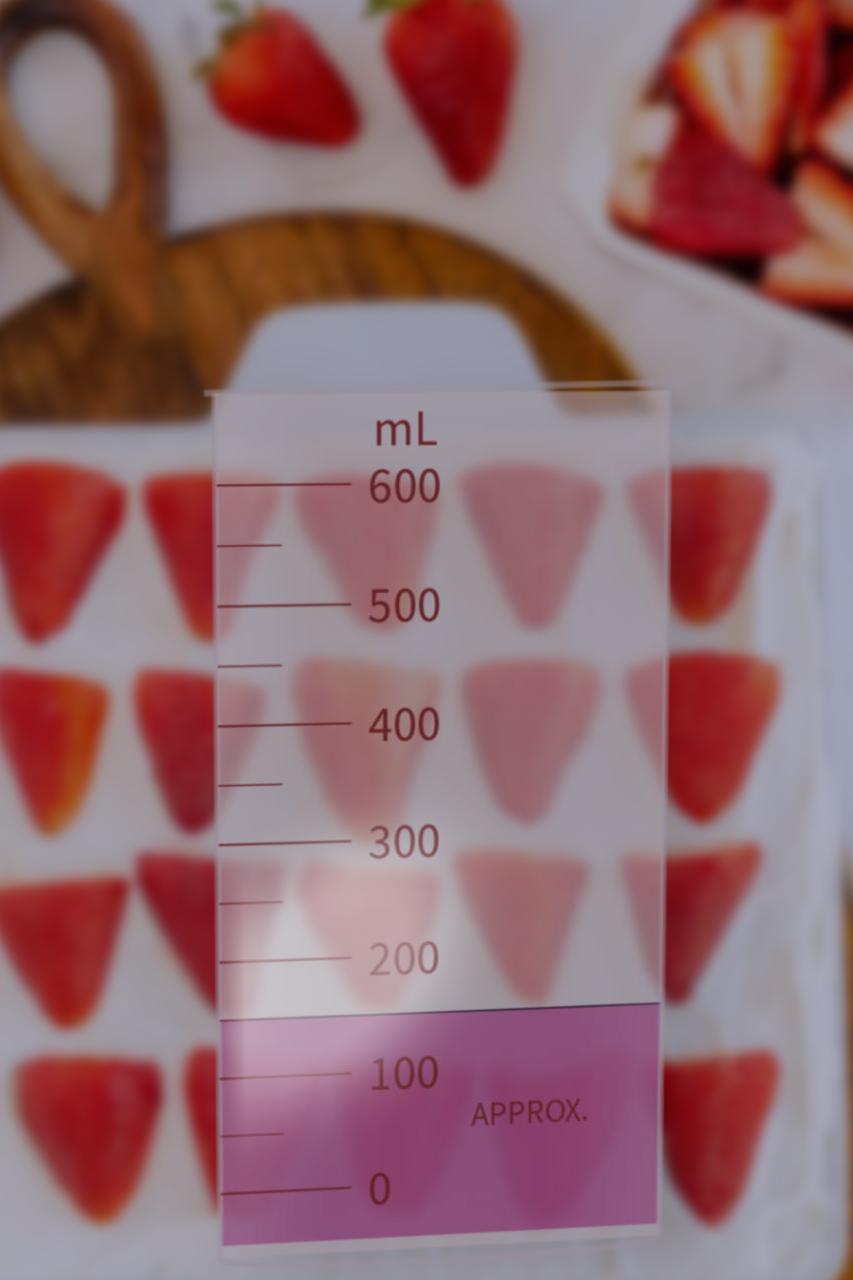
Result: 150 mL
